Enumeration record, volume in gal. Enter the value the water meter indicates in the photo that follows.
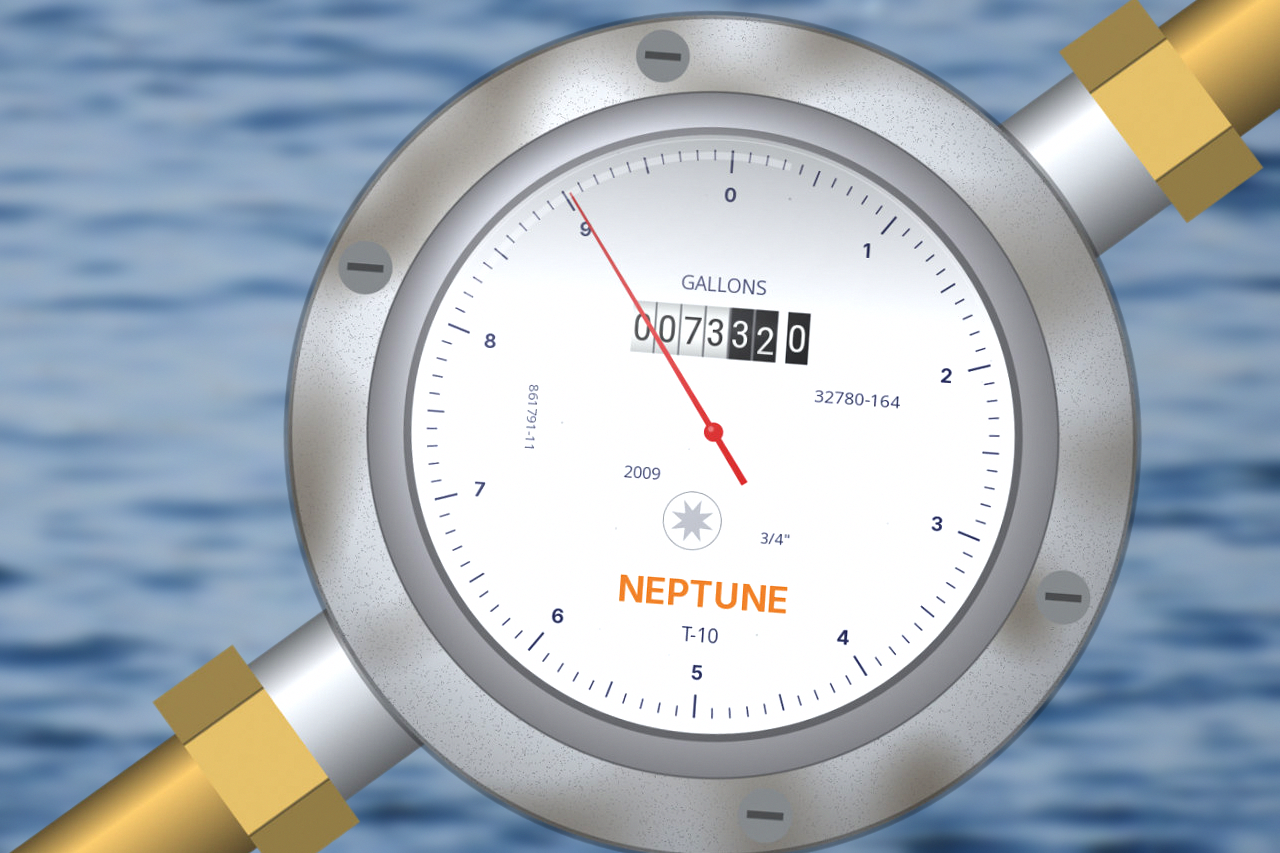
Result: 73319.0 gal
